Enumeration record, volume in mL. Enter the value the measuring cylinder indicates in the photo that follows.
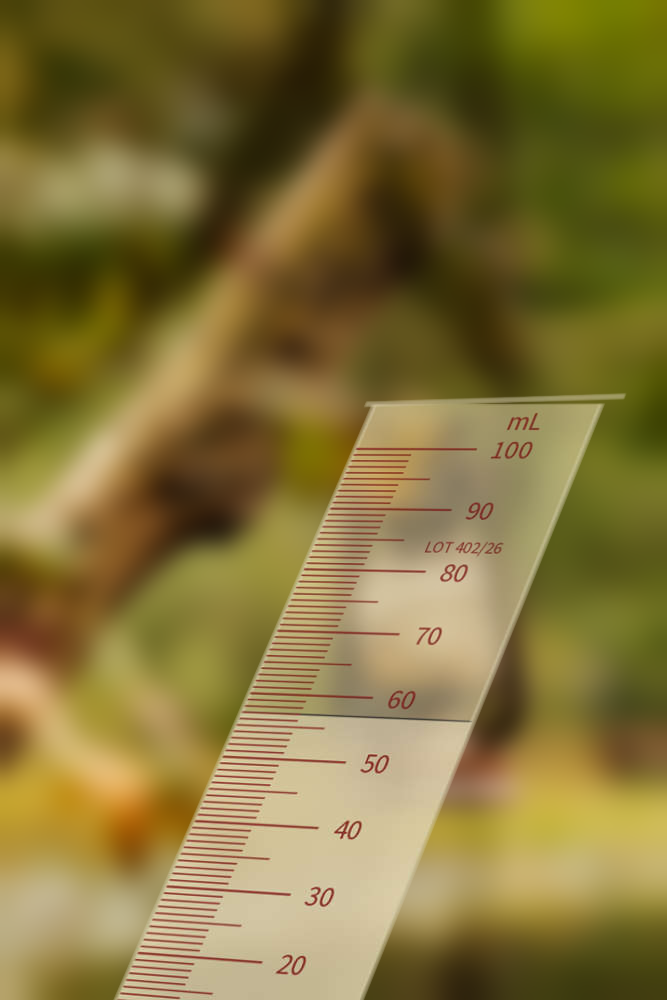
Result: 57 mL
